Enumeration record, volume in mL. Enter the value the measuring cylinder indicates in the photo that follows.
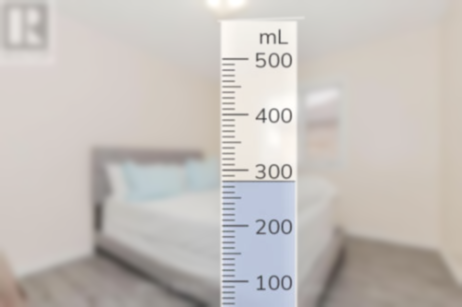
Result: 280 mL
